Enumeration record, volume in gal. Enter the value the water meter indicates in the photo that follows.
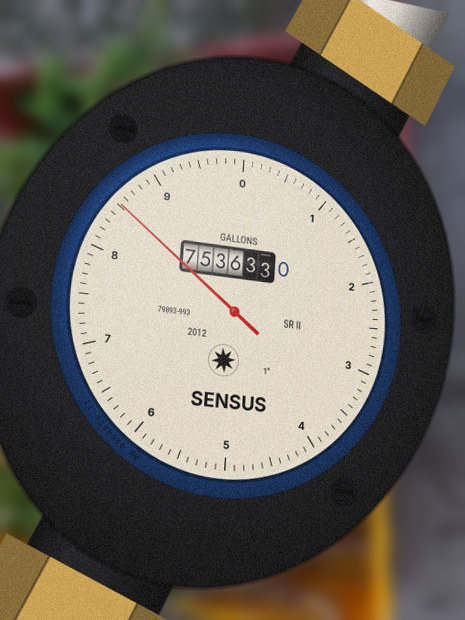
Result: 7536328.5 gal
